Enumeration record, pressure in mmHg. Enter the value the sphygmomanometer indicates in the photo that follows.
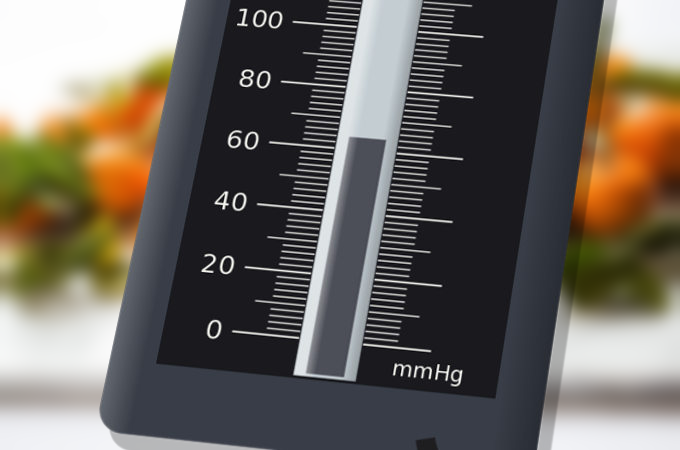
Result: 64 mmHg
